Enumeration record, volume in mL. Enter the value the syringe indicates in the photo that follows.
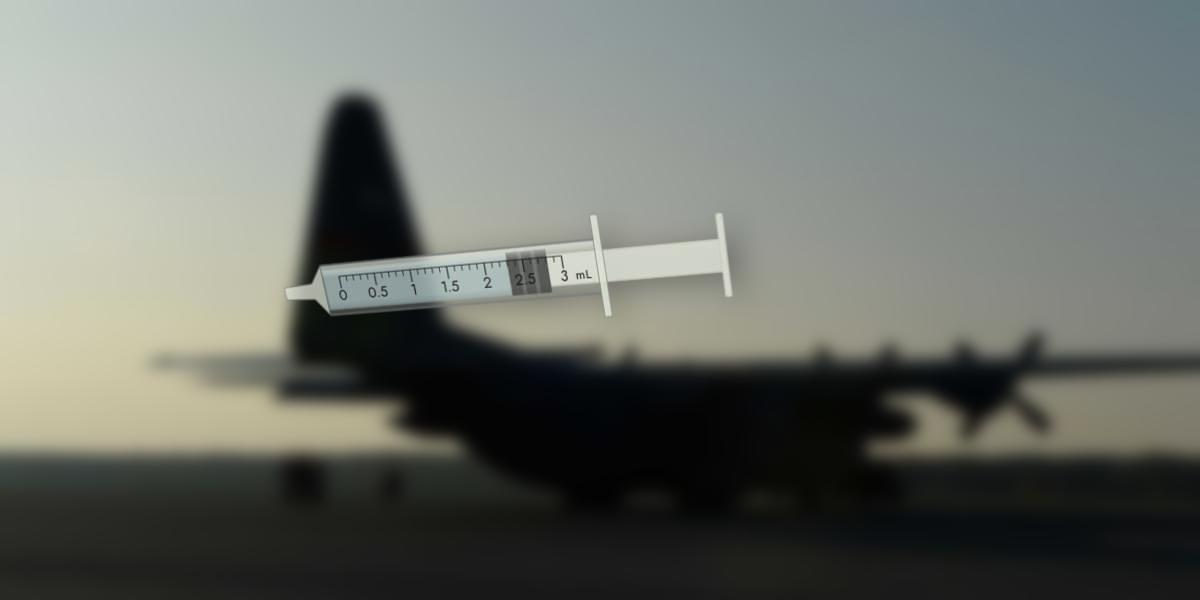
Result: 2.3 mL
